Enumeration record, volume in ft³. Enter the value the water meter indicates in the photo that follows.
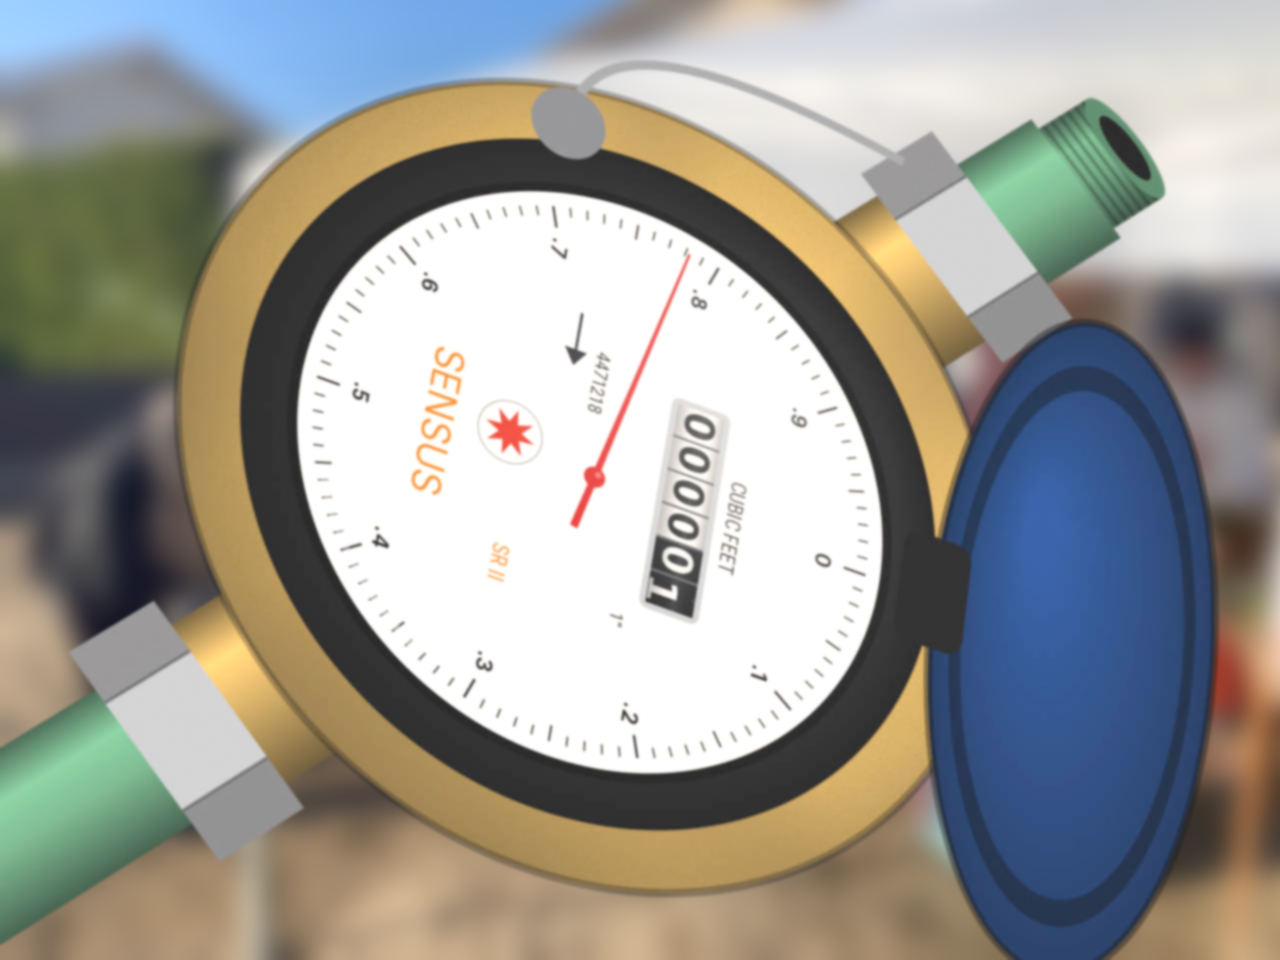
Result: 0.78 ft³
